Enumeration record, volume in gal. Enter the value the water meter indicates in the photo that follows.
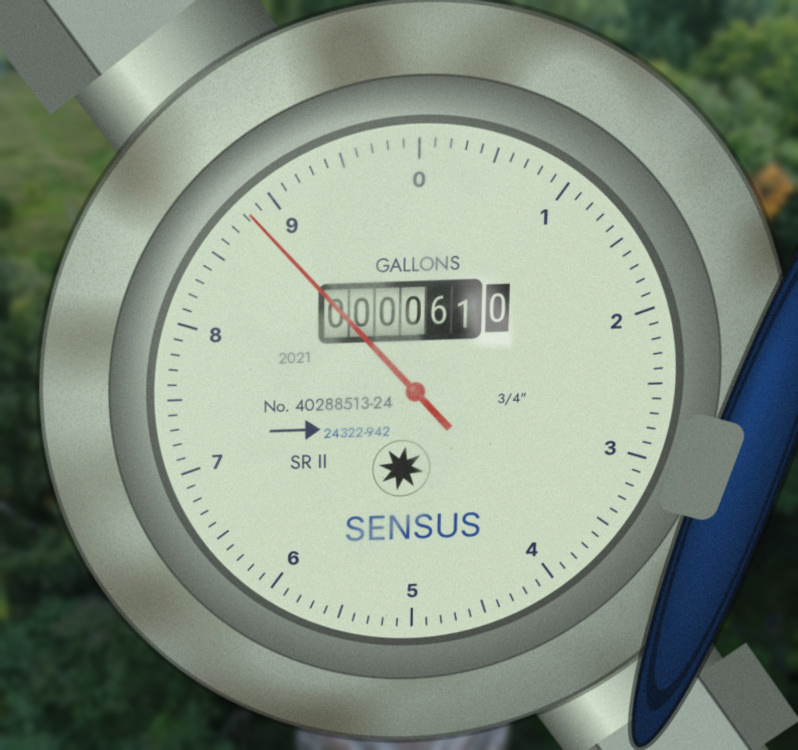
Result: 608.8 gal
